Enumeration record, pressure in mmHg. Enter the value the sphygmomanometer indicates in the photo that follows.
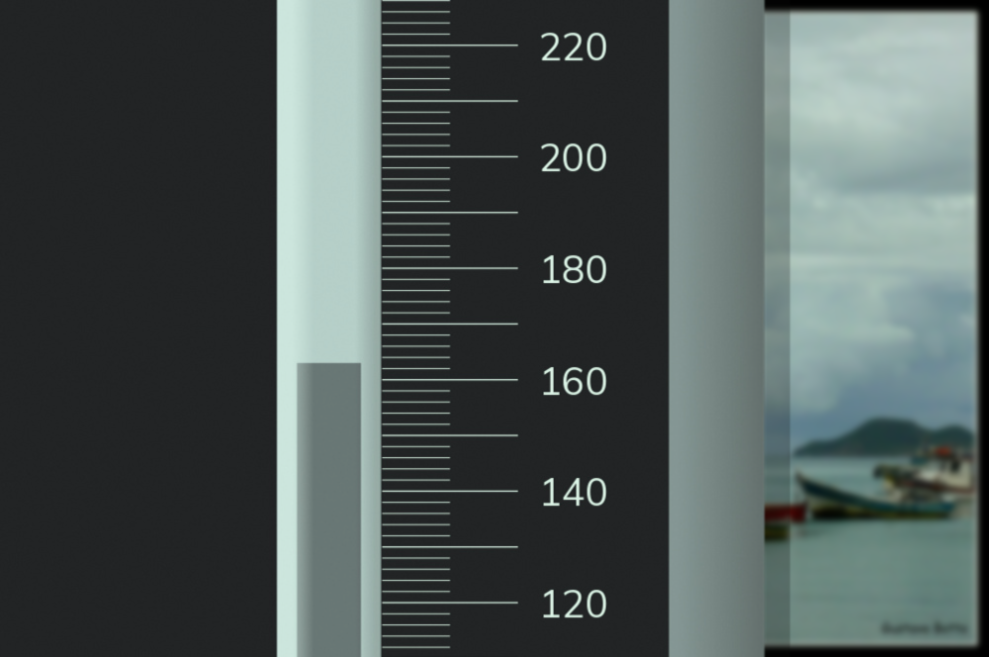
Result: 163 mmHg
